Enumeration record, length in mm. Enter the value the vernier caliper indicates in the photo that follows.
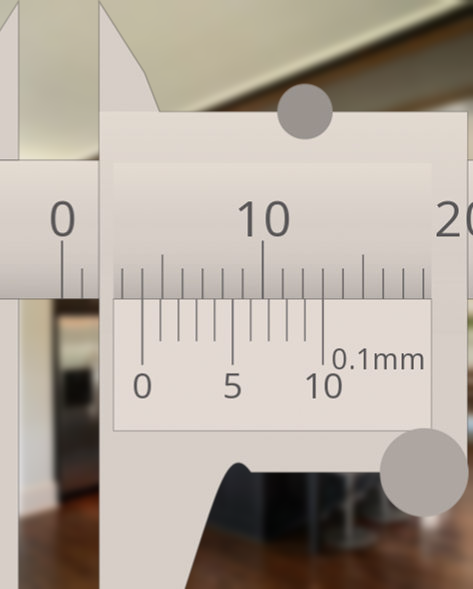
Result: 4.0 mm
